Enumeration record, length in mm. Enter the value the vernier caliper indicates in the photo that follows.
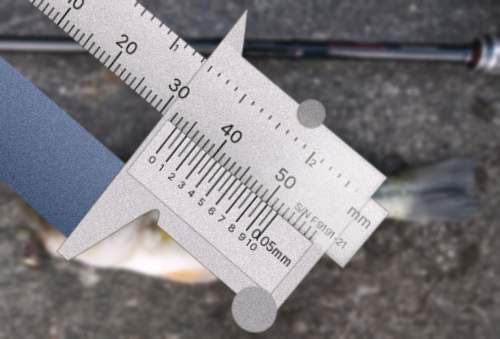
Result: 33.2 mm
